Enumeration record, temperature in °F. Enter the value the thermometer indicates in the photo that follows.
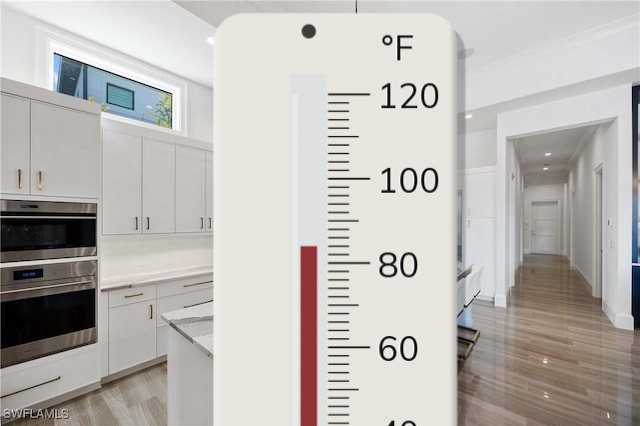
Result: 84 °F
